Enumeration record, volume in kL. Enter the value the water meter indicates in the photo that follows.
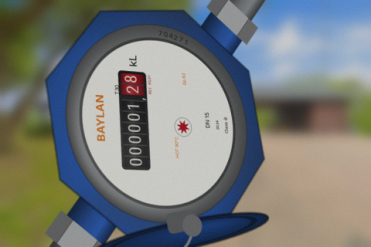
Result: 1.28 kL
